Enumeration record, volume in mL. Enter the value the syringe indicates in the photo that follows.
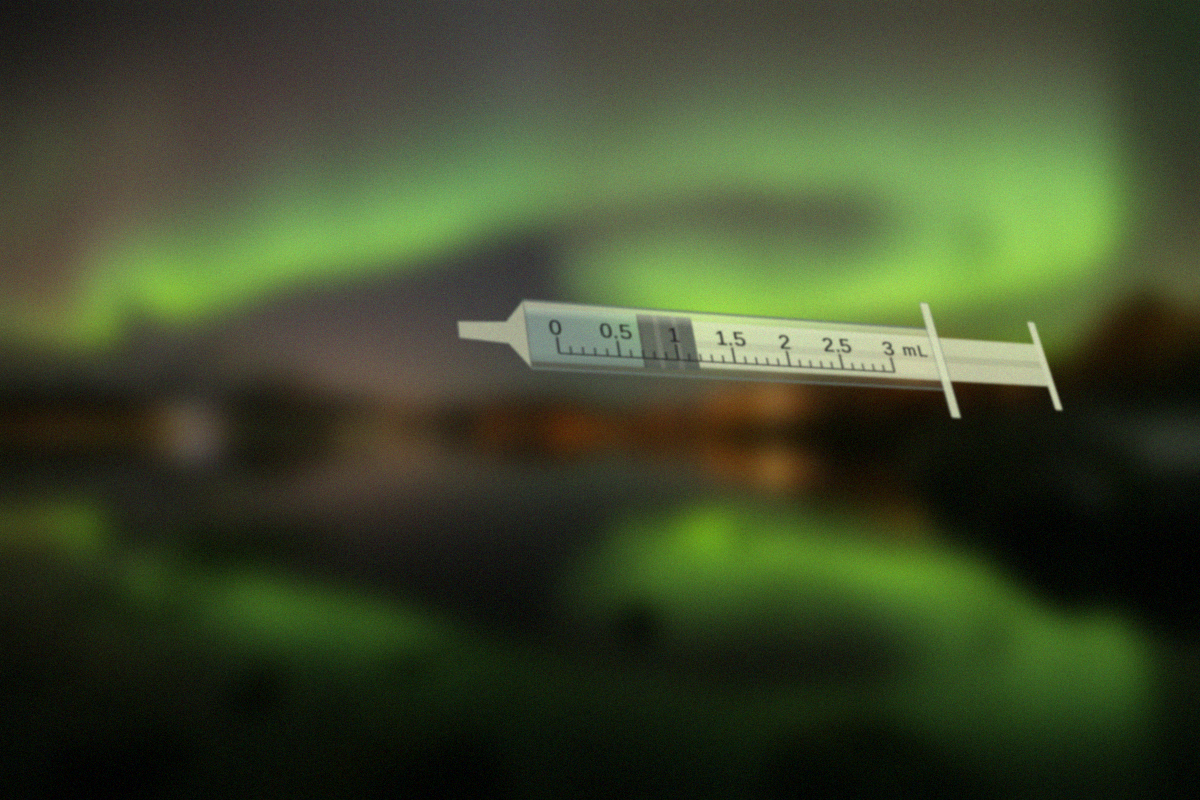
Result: 0.7 mL
